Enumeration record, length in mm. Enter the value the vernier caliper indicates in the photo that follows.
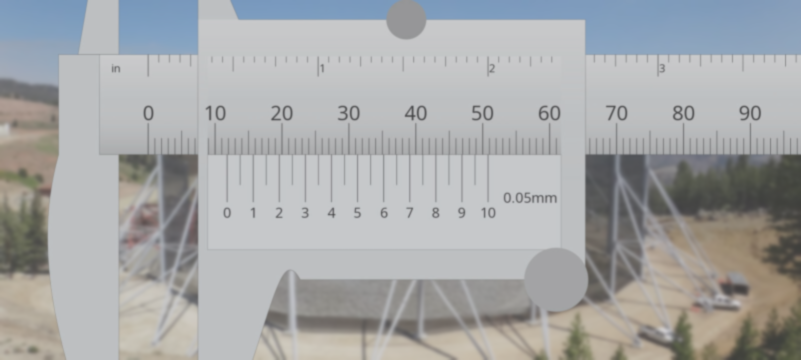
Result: 11.8 mm
